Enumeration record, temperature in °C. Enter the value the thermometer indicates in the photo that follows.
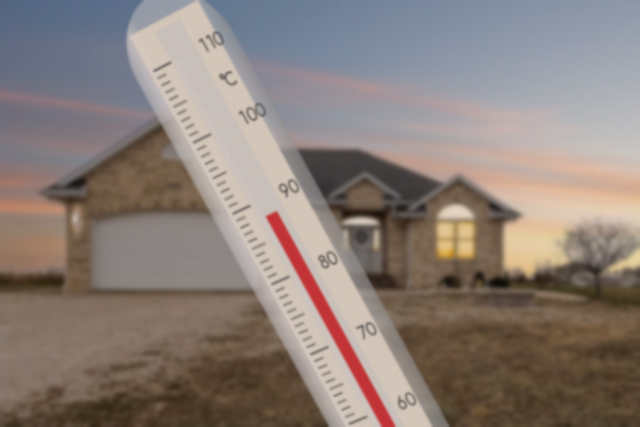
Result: 88 °C
